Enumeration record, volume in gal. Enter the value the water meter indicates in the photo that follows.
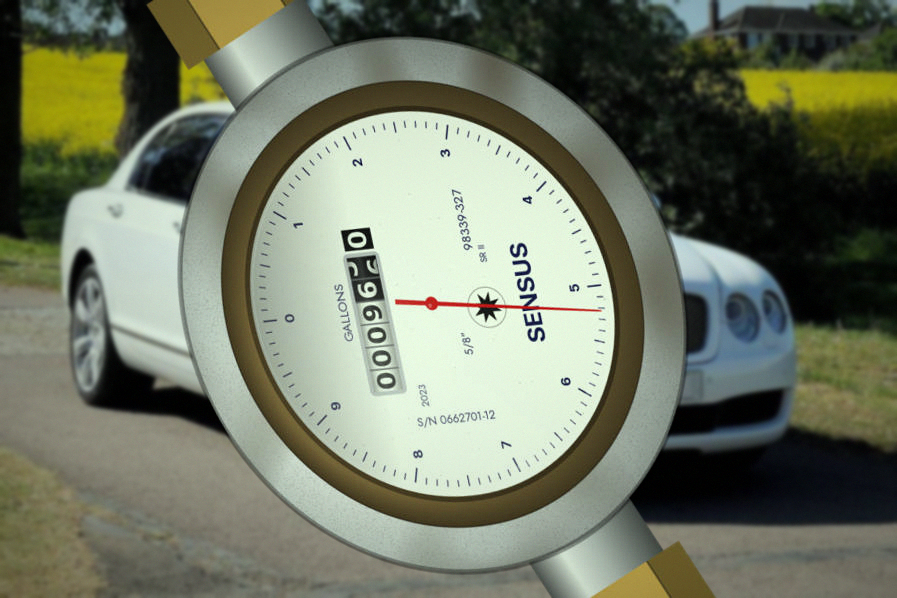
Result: 9655.2 gal
